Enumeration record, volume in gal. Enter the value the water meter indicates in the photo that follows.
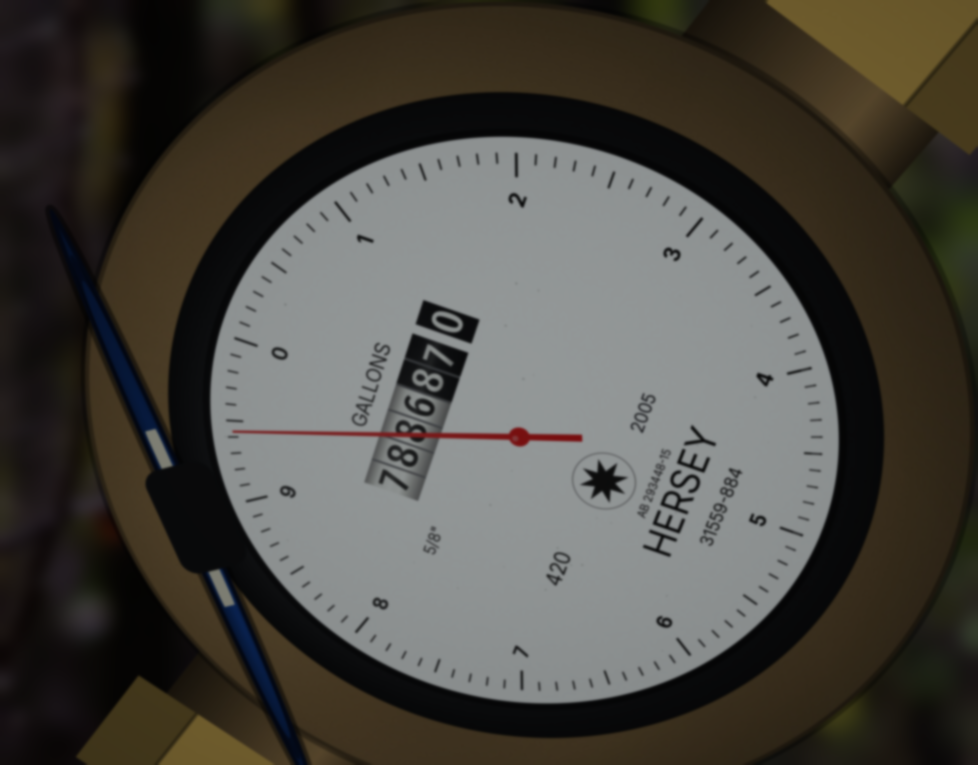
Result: 7886869.4 gal
